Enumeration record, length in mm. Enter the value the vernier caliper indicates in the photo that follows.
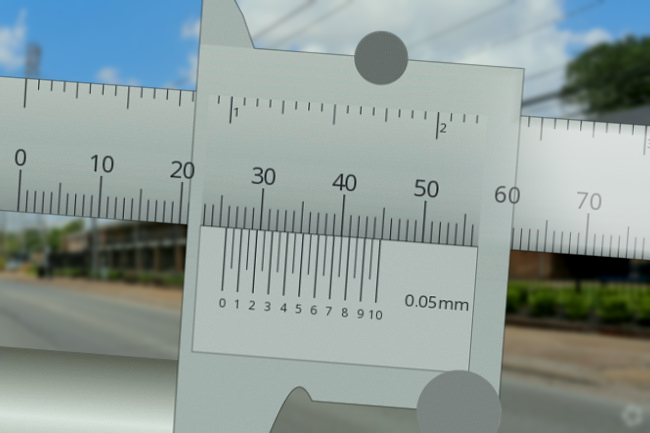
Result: 25.8 mm
